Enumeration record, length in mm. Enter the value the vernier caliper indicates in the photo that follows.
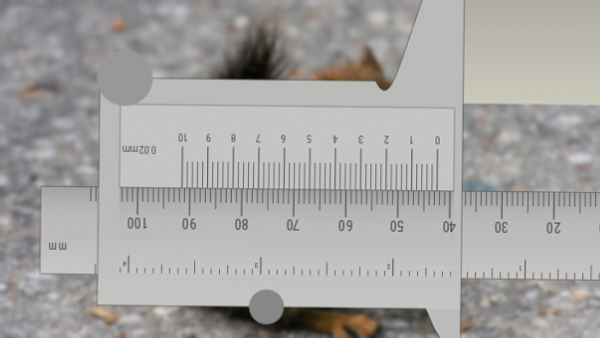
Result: 42.5 mm
